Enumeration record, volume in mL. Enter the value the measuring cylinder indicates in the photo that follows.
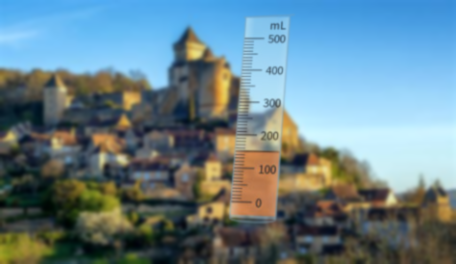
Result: 150 mL
